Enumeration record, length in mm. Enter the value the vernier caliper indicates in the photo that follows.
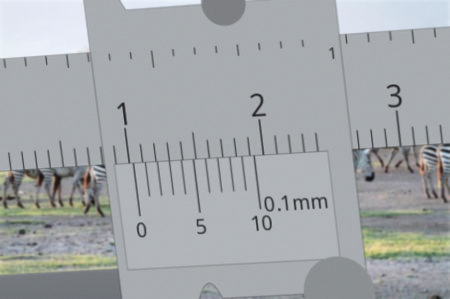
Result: 10.3 mm
